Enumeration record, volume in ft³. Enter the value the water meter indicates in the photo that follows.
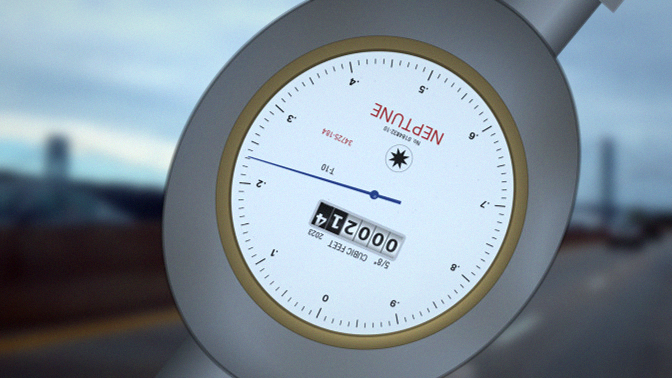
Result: 214.23 ft³
